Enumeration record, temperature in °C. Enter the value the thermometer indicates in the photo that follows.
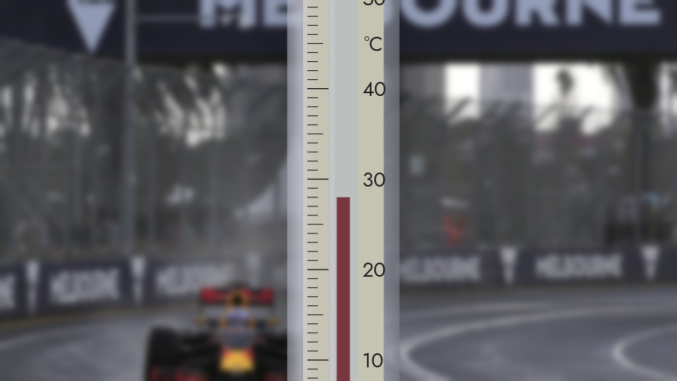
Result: 28 °C
